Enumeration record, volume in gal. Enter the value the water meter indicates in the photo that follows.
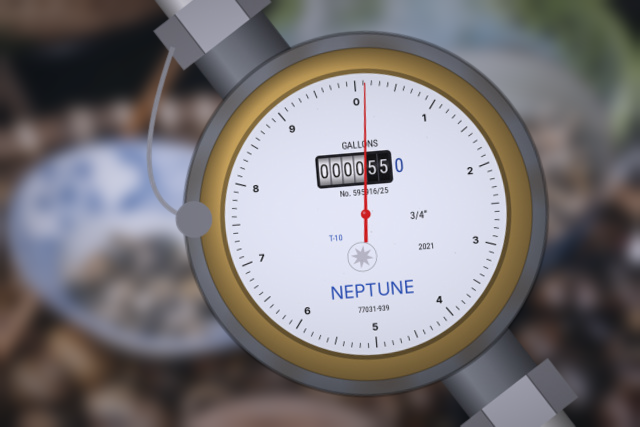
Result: 550.1 gal
